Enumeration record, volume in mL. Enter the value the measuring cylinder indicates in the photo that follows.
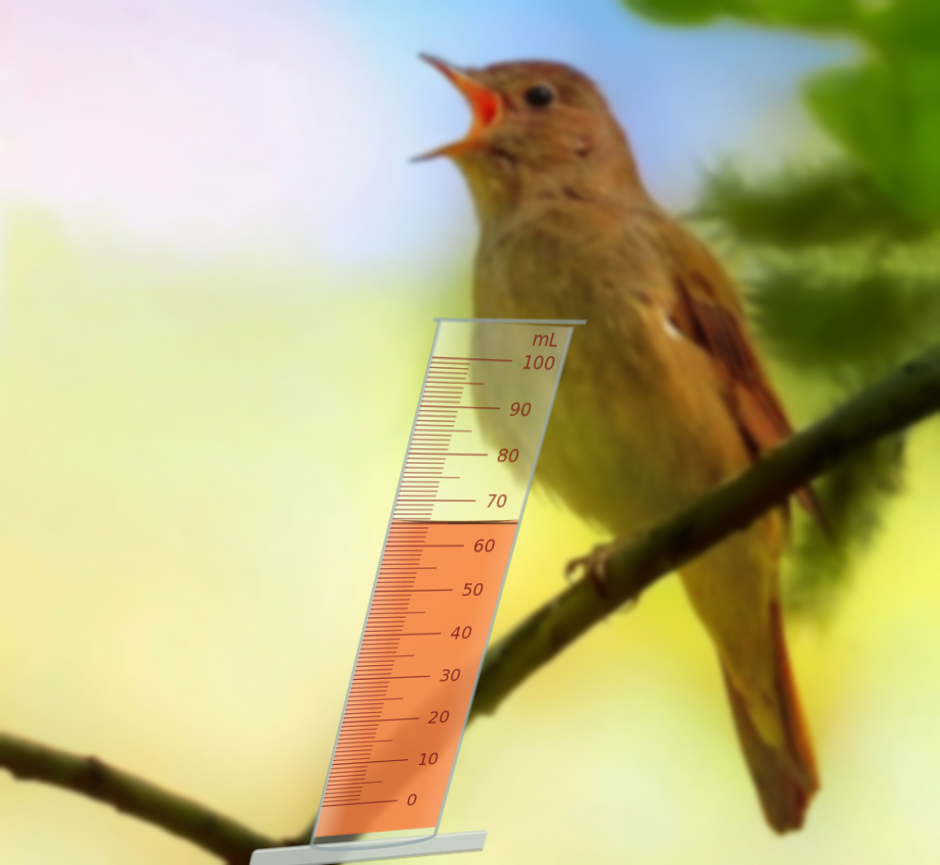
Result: 65 mL
